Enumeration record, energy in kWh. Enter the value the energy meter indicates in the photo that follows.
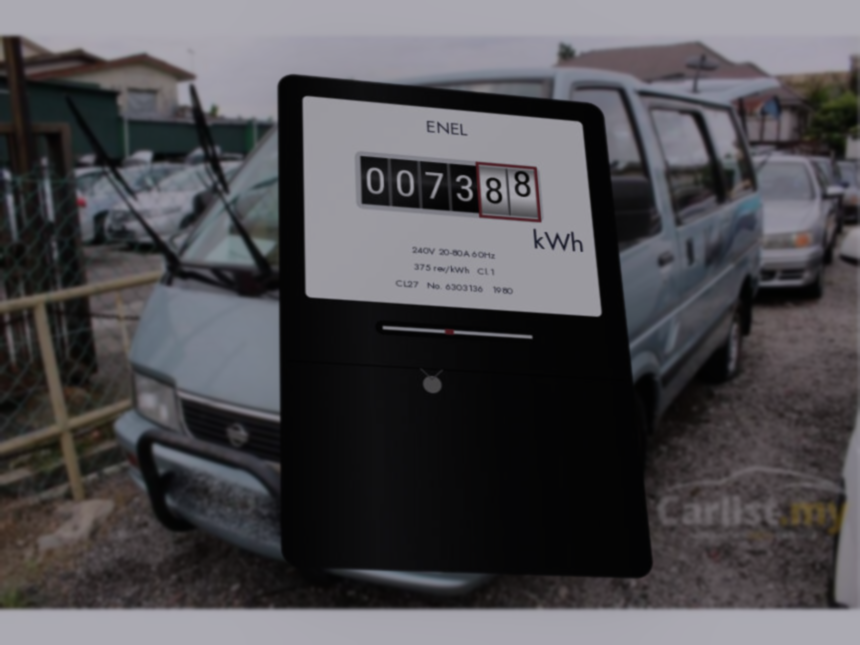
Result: 73.88 kWh
